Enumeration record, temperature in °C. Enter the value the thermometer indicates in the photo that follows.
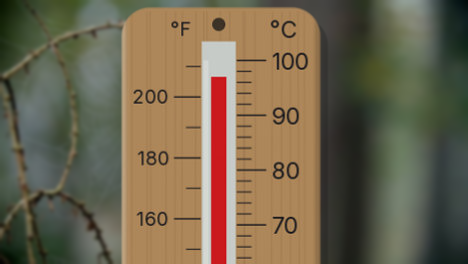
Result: 97 °C
